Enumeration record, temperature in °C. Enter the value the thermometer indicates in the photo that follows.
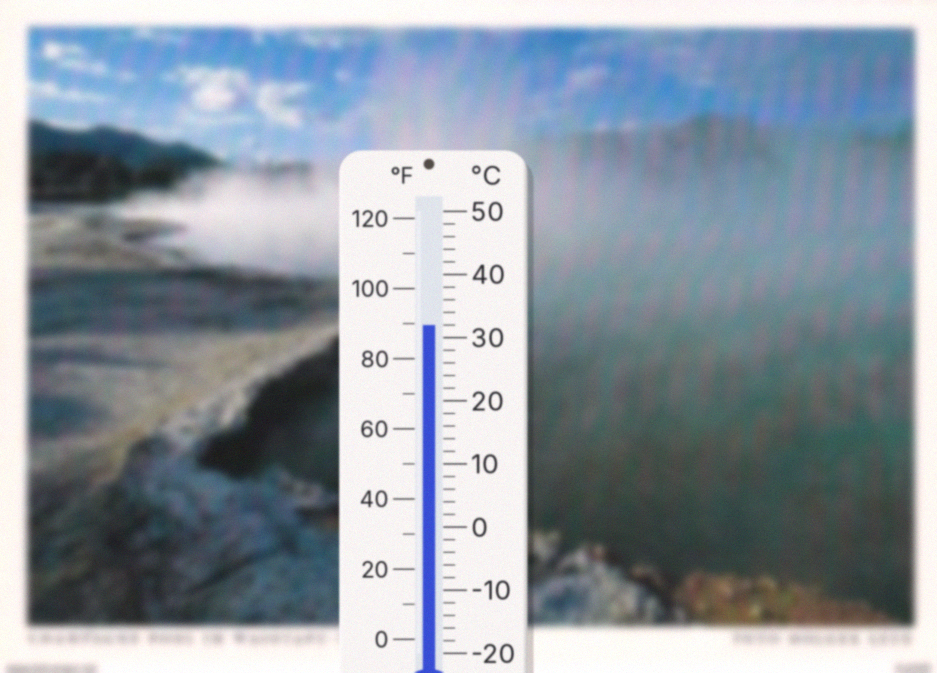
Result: 32 °C
